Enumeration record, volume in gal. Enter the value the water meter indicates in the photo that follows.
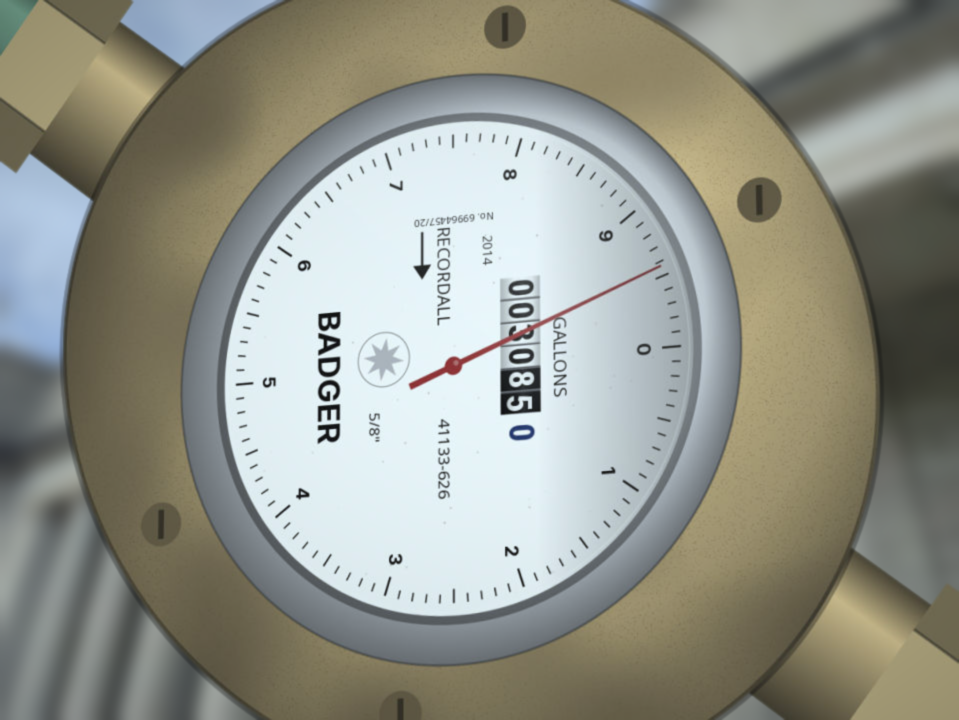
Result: 30849.4 gal
